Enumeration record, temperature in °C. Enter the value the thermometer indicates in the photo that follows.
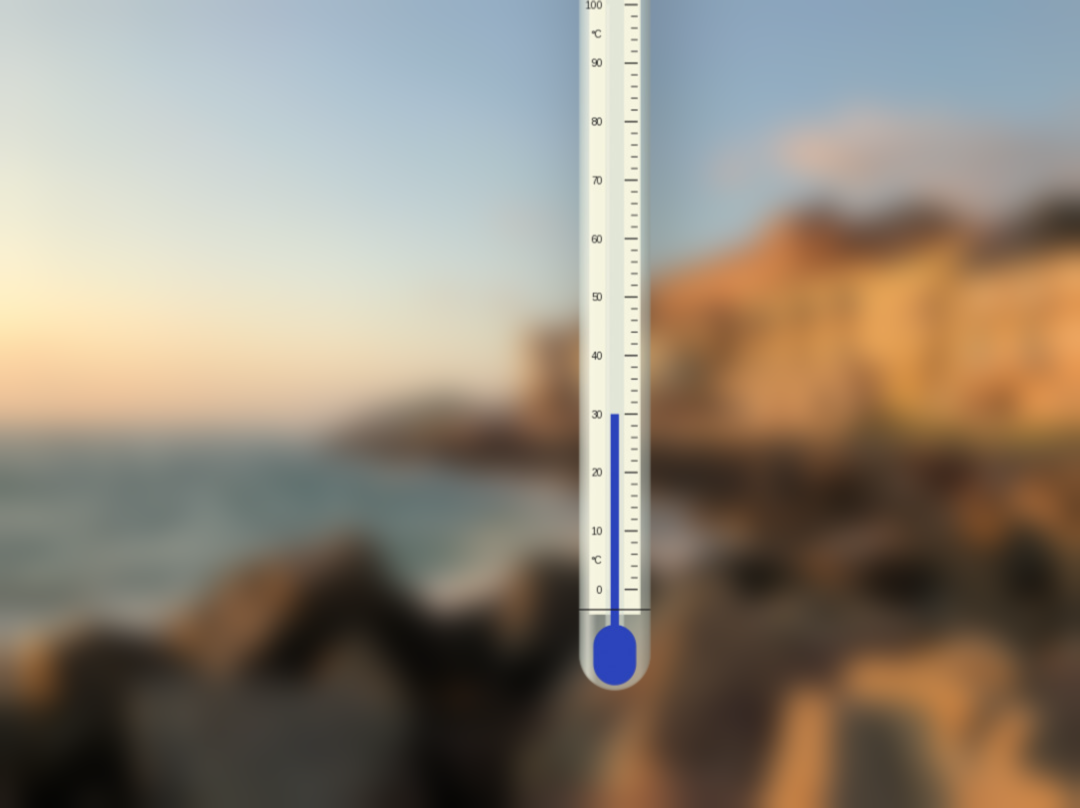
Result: 30 °C
